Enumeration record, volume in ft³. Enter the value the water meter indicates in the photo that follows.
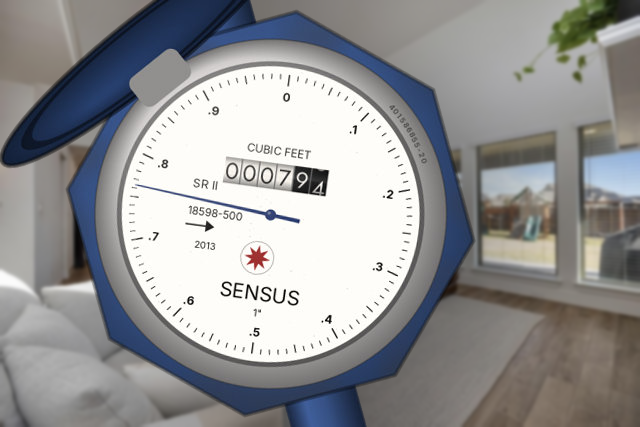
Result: 793.76 ft³
